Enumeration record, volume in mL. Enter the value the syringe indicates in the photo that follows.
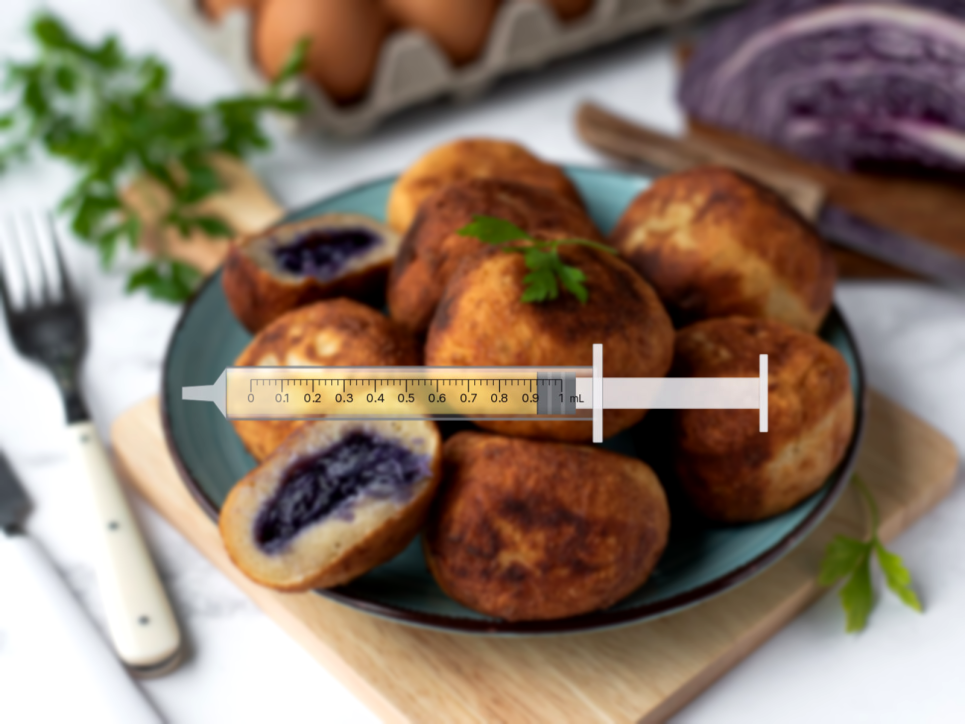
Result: 0.92 mL
